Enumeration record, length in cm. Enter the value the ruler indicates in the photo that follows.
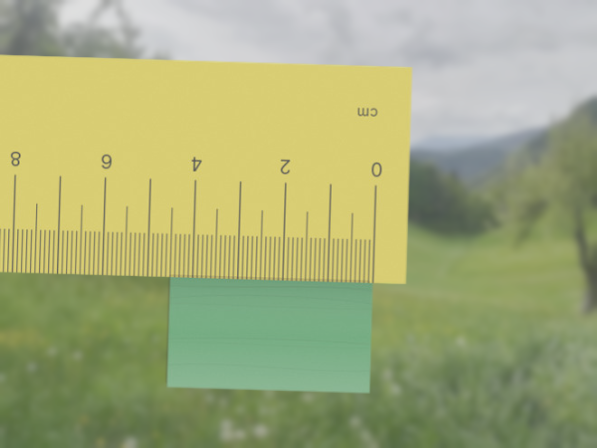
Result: 4.5 cm
